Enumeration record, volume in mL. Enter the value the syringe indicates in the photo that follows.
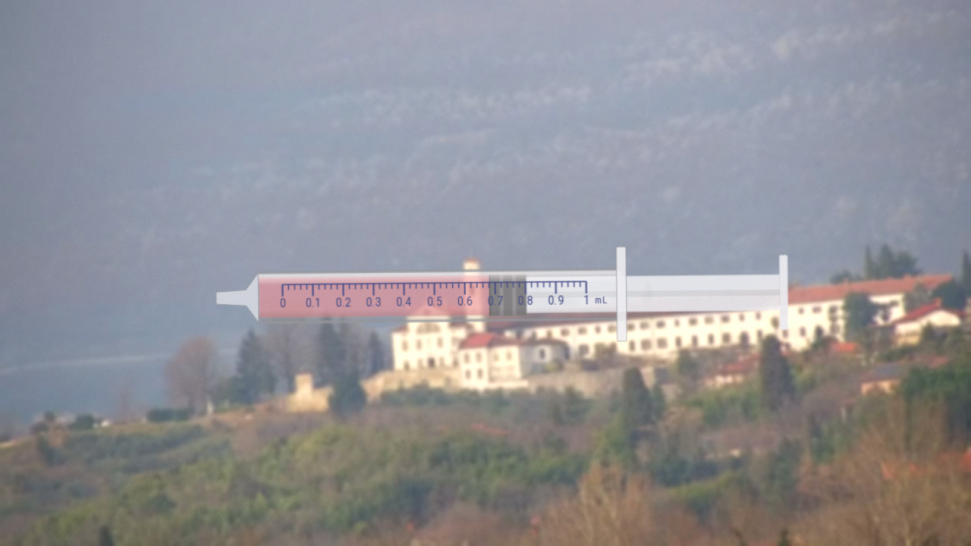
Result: 0.68 mL
